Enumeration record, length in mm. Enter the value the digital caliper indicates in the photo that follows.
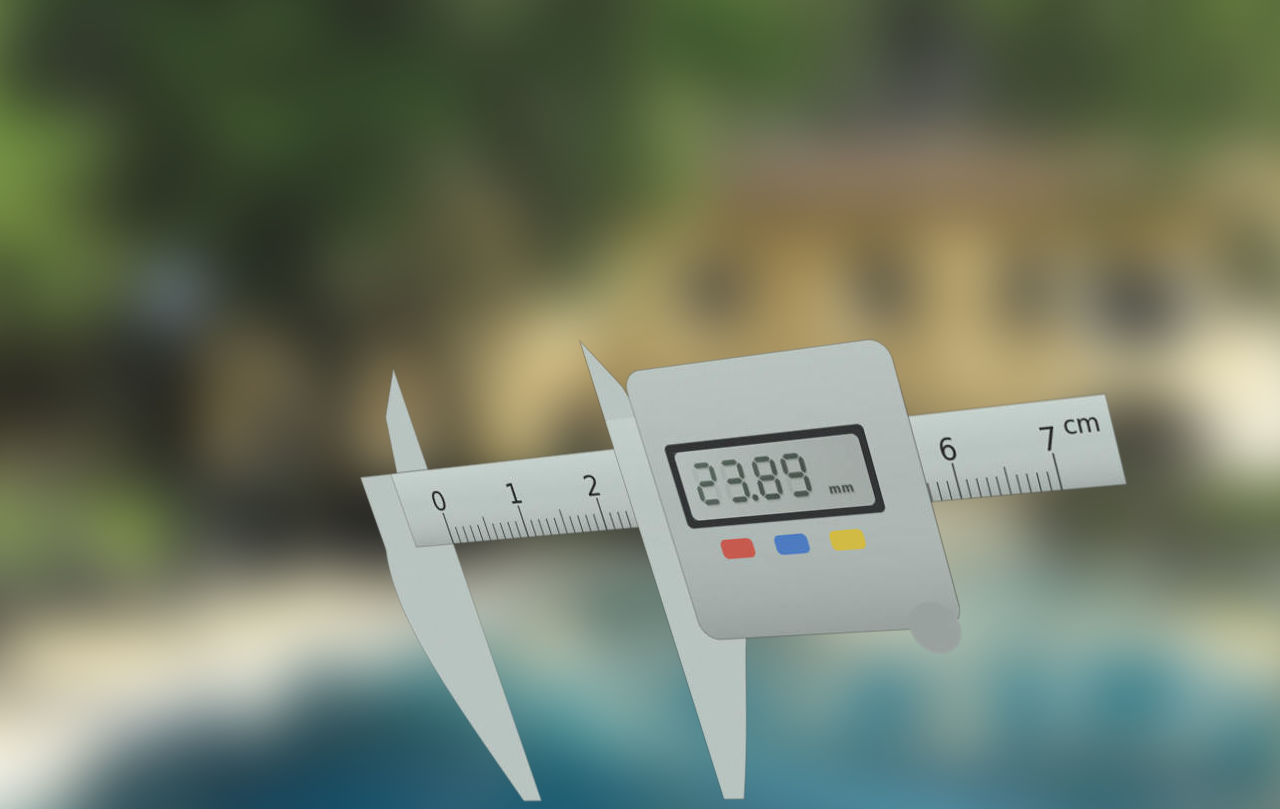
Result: 23.89 mm
